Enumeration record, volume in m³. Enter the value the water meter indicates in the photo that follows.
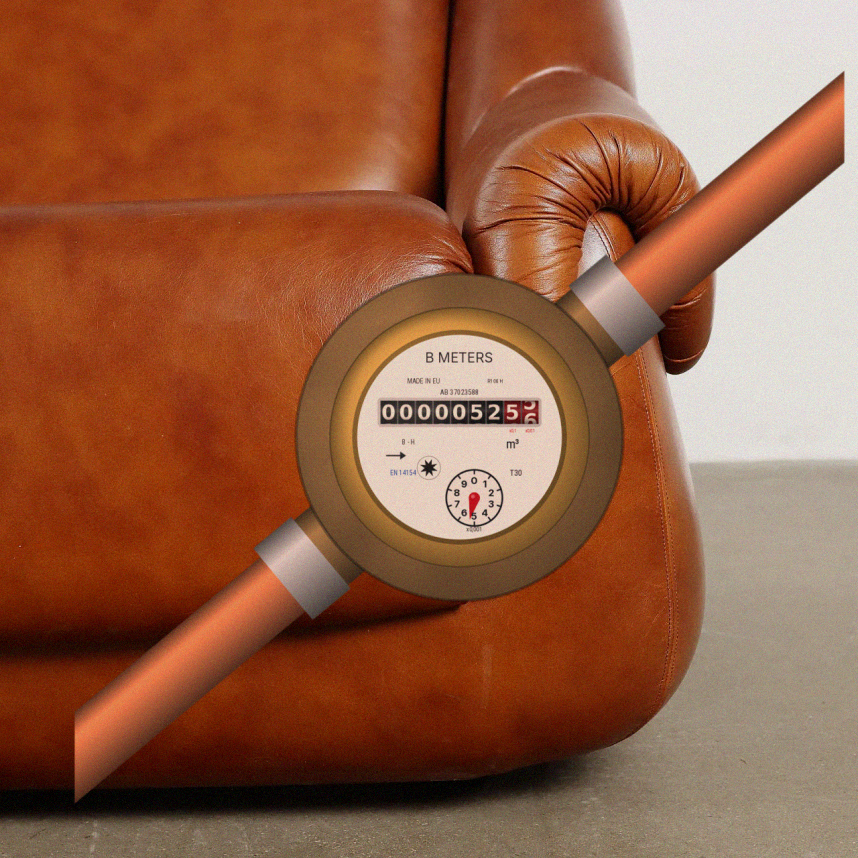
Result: 52.555 m³
